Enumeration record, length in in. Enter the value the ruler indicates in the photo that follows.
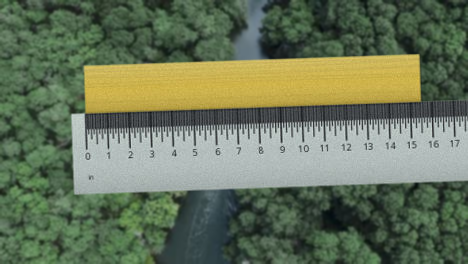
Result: 15.5 in
